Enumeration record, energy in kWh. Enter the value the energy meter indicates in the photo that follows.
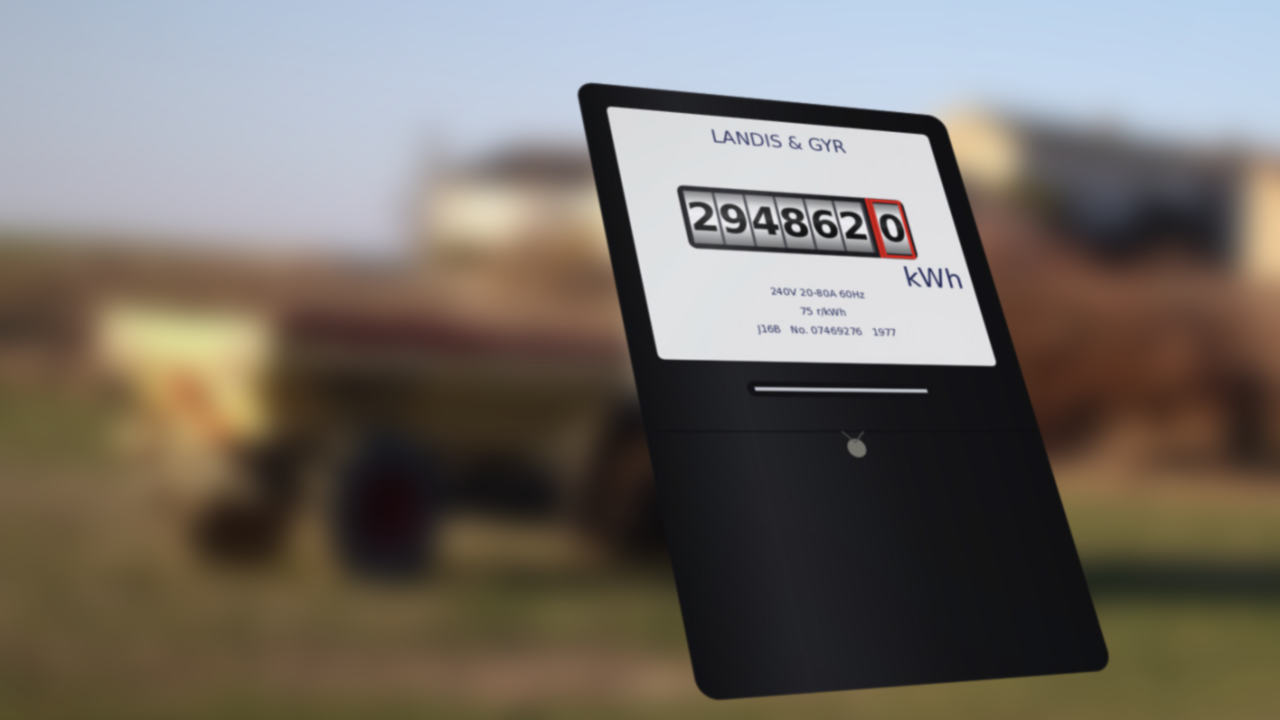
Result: 294862.0 kWh
